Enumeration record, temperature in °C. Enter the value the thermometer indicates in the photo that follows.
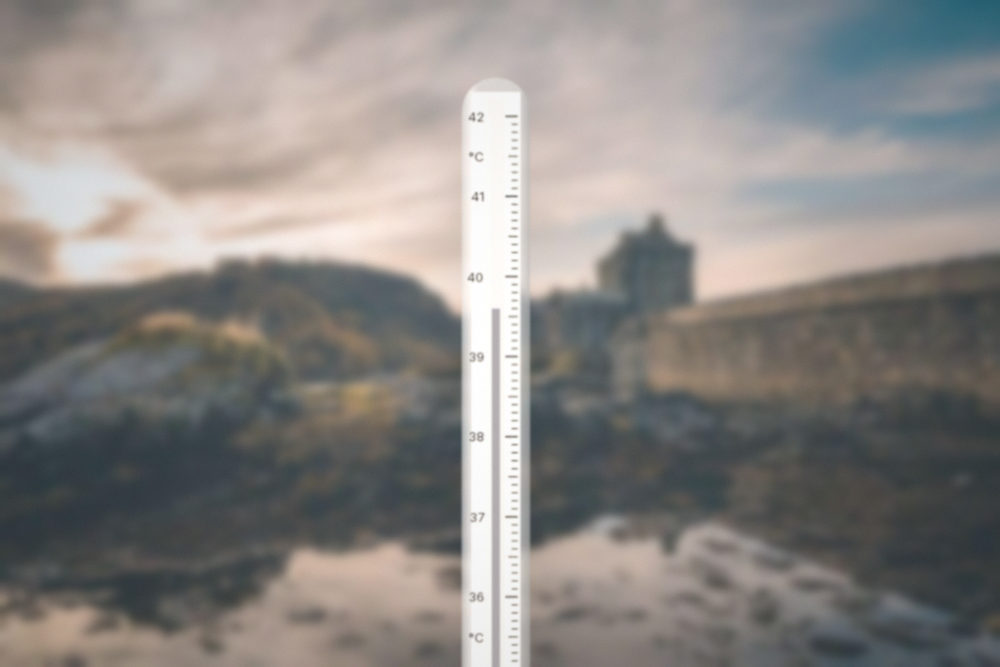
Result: 39.6 °C
